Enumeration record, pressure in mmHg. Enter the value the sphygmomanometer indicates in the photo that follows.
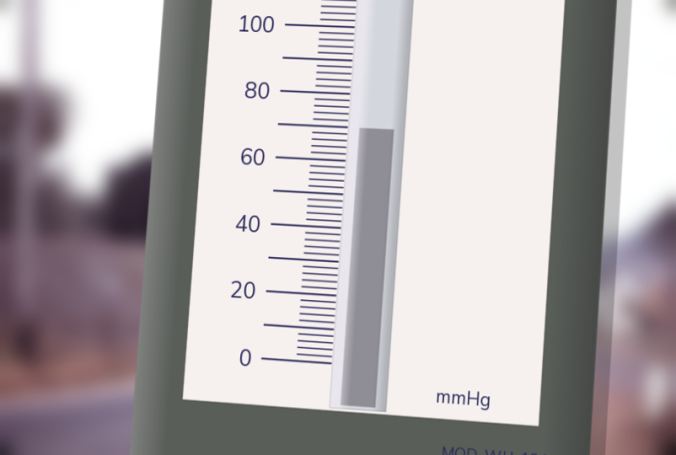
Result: 70 mmHg
